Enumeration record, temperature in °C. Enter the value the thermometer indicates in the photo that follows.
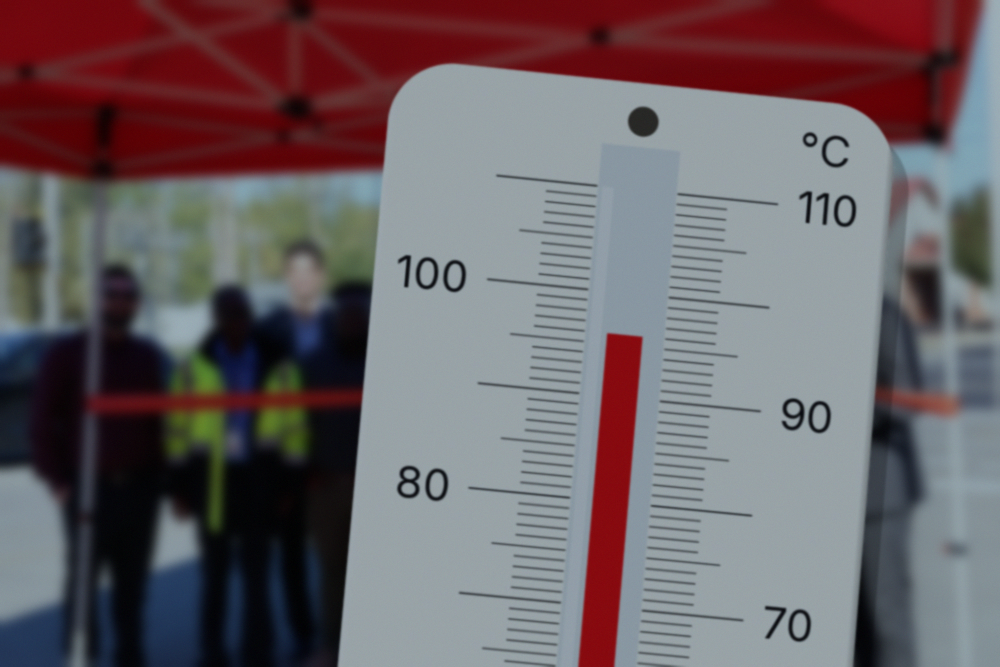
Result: 96 °C
